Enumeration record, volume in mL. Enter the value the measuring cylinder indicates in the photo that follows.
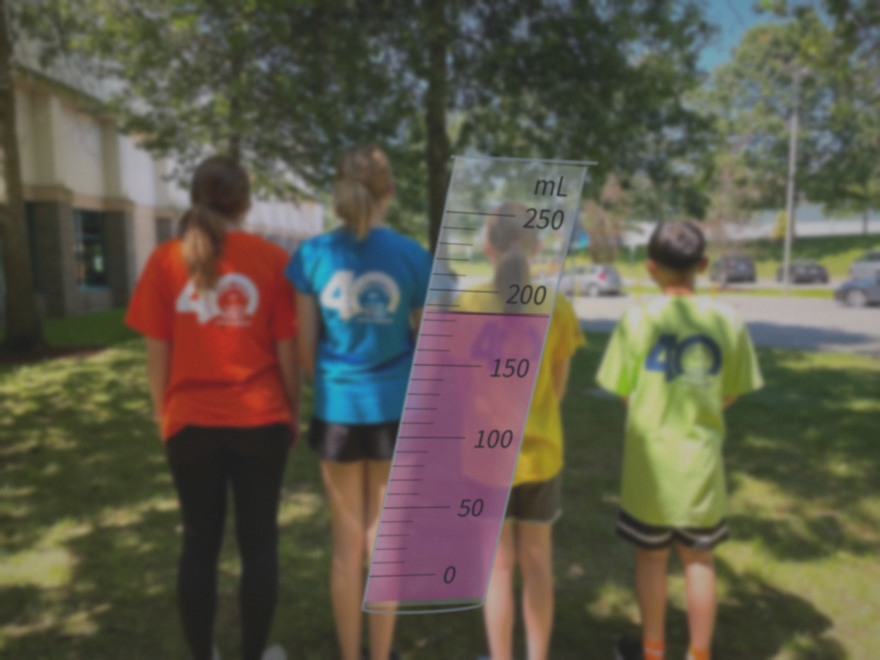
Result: 185 mL
